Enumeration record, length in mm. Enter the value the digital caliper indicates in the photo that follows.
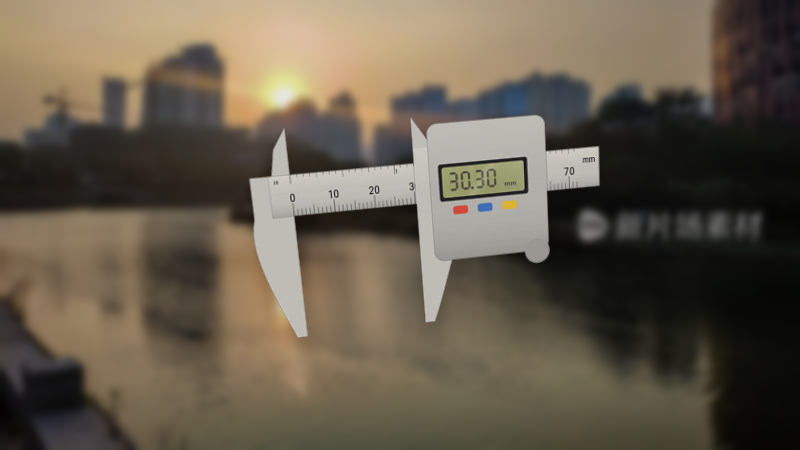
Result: 30.30 mm
